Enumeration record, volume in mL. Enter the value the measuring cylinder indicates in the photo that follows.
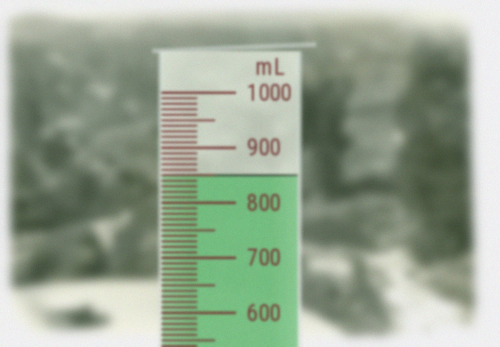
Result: 850 mL
